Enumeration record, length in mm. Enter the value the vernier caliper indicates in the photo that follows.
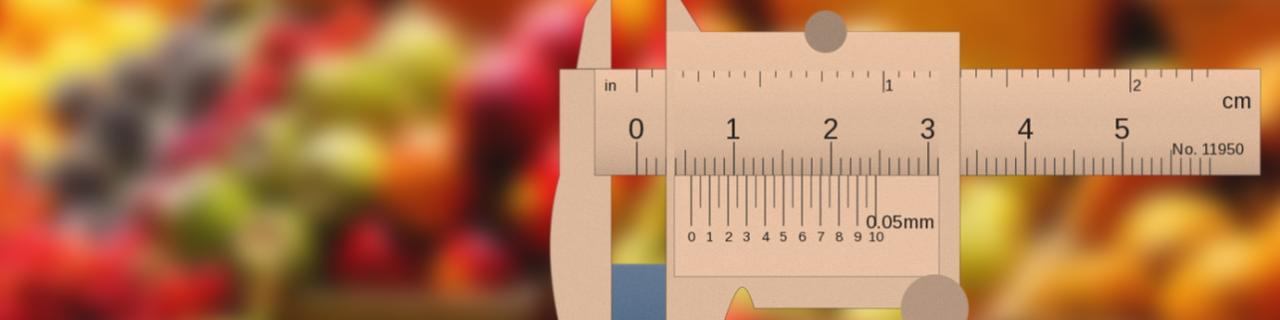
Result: 5.6 mm
